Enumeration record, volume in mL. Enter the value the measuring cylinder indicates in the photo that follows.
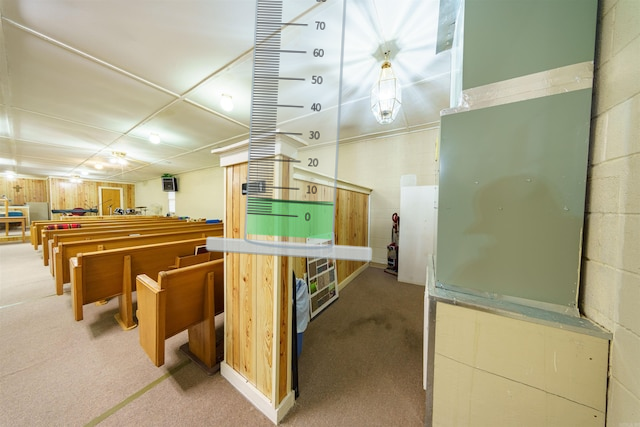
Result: 5 mL
